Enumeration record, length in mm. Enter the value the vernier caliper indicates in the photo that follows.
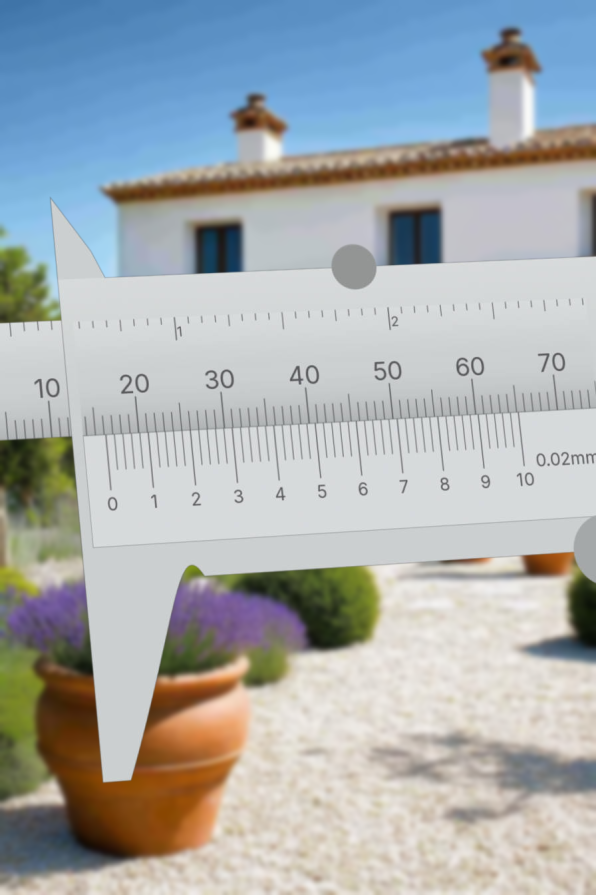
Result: 16.2 mm
